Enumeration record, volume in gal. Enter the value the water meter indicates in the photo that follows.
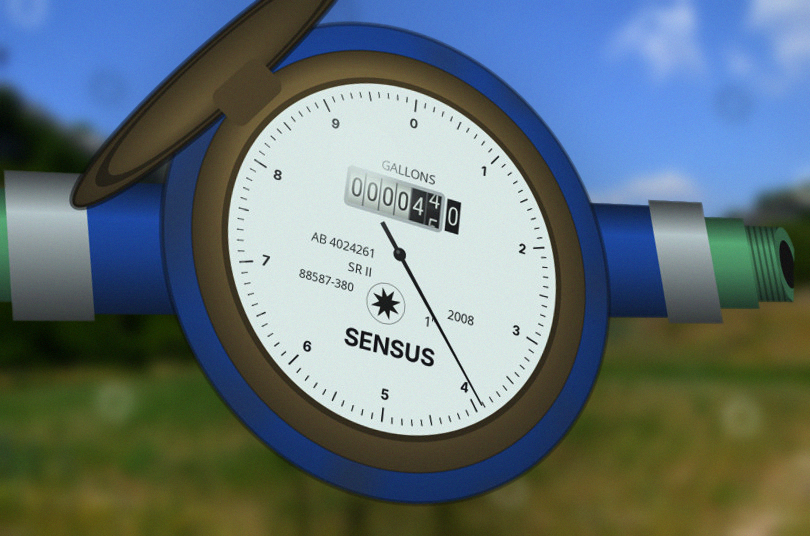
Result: 443.9 gal
